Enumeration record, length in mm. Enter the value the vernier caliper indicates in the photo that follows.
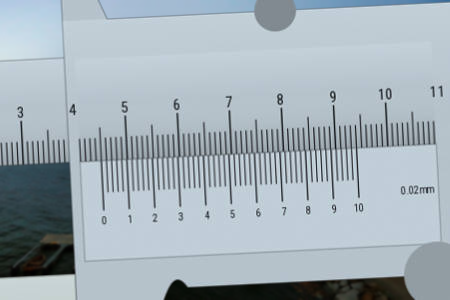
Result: 45.0 mm
